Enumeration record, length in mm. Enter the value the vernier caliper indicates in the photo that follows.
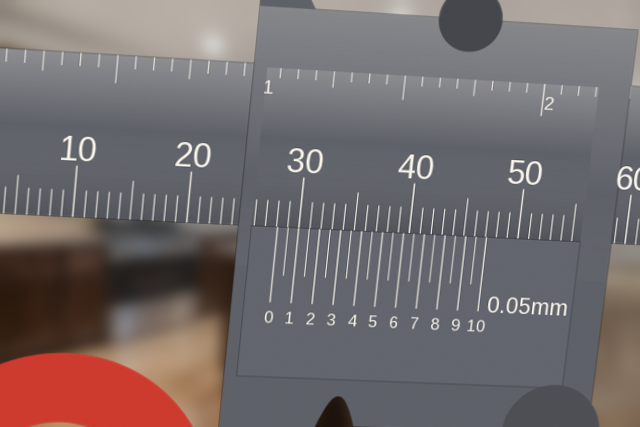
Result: 28.1 mm
